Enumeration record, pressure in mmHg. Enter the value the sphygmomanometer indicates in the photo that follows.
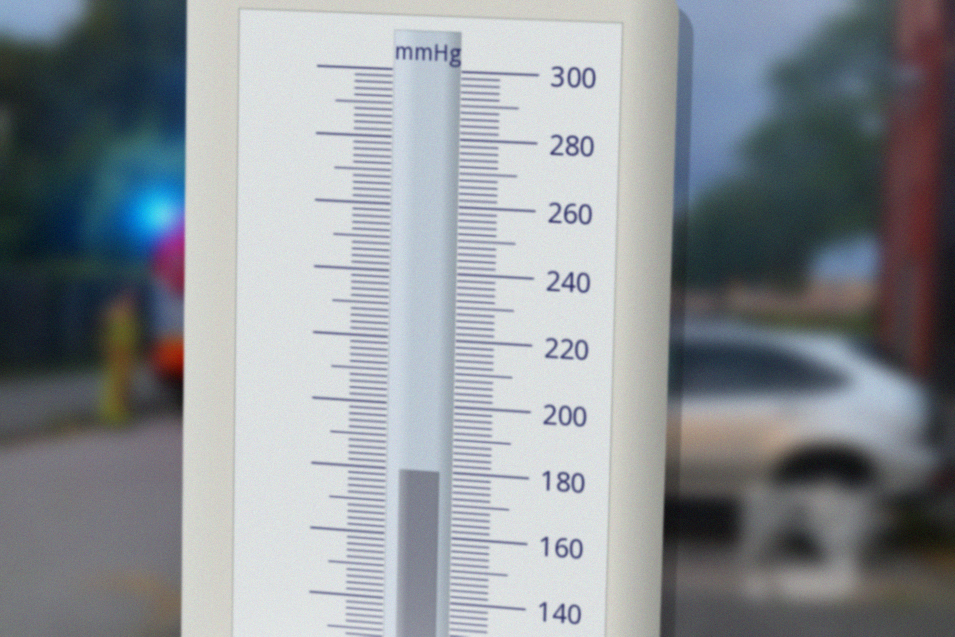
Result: 180 mmHg
